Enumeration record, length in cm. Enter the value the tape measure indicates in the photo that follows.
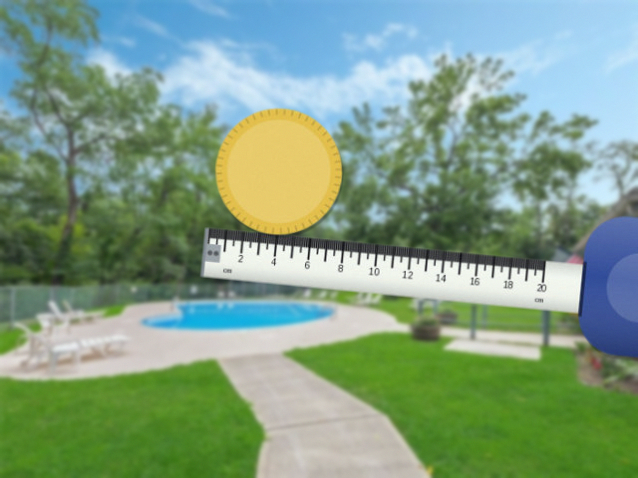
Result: 7.5 cm
